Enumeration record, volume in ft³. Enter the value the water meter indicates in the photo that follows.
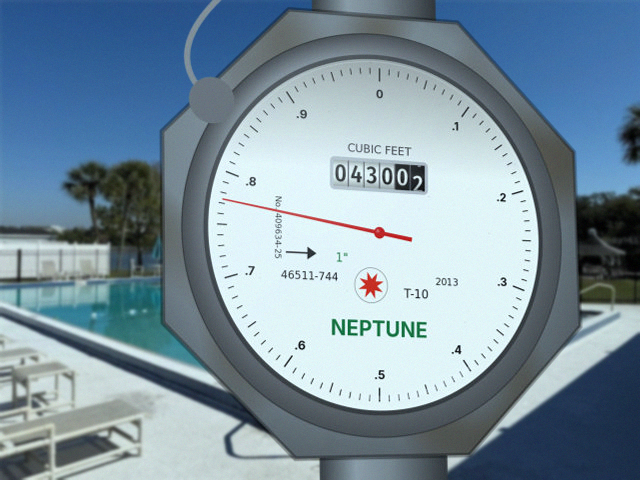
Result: 43001.77 ft³
